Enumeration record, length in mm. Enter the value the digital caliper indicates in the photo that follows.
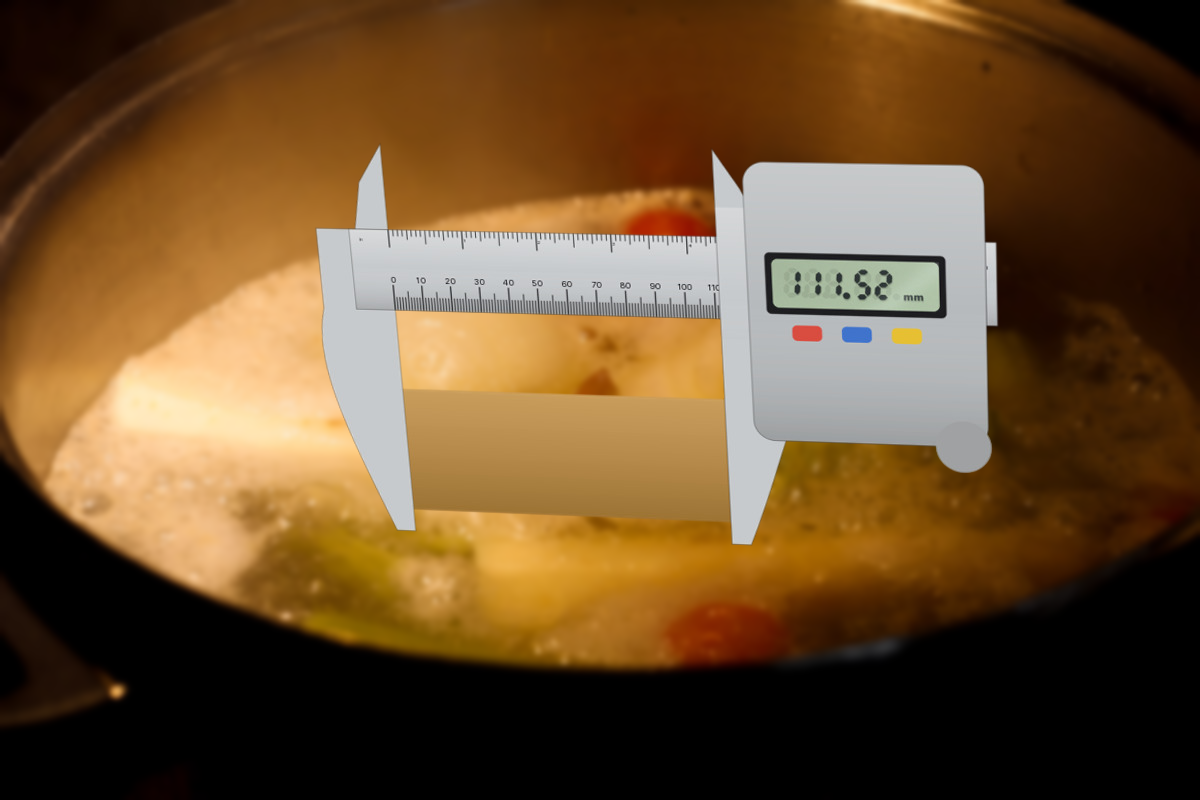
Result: 111.52 mm
